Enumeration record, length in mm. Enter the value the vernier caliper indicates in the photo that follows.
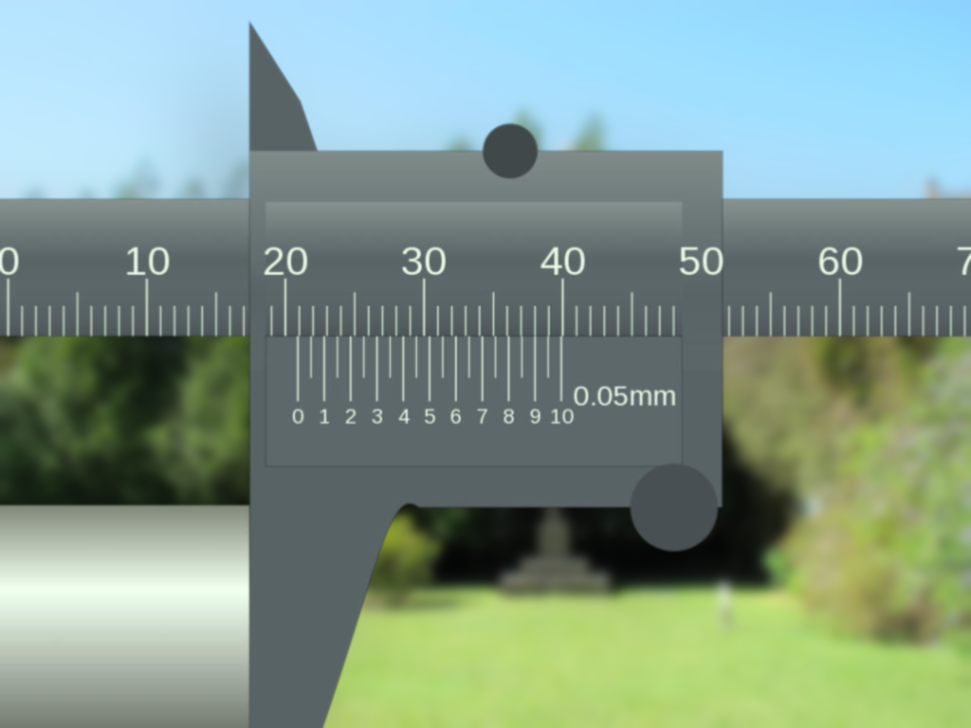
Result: 20.9 mm
